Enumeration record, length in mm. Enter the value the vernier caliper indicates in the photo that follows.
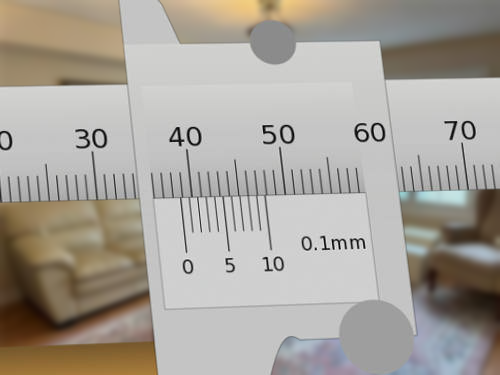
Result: 38.8 mm
